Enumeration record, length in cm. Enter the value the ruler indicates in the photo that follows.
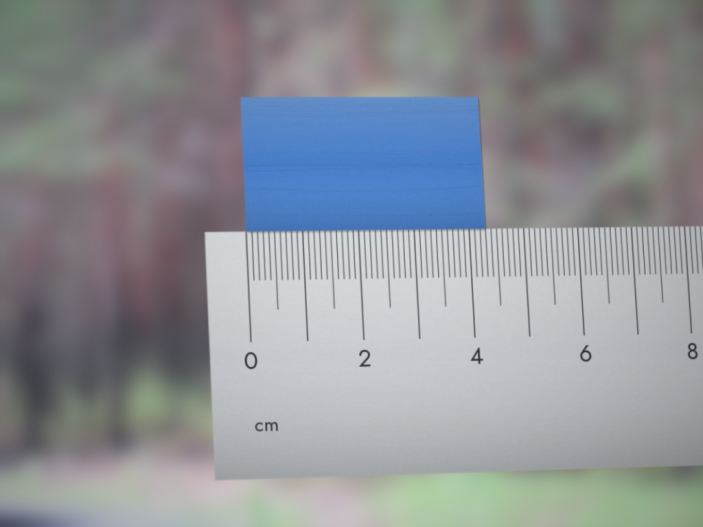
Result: 4.3 cm
